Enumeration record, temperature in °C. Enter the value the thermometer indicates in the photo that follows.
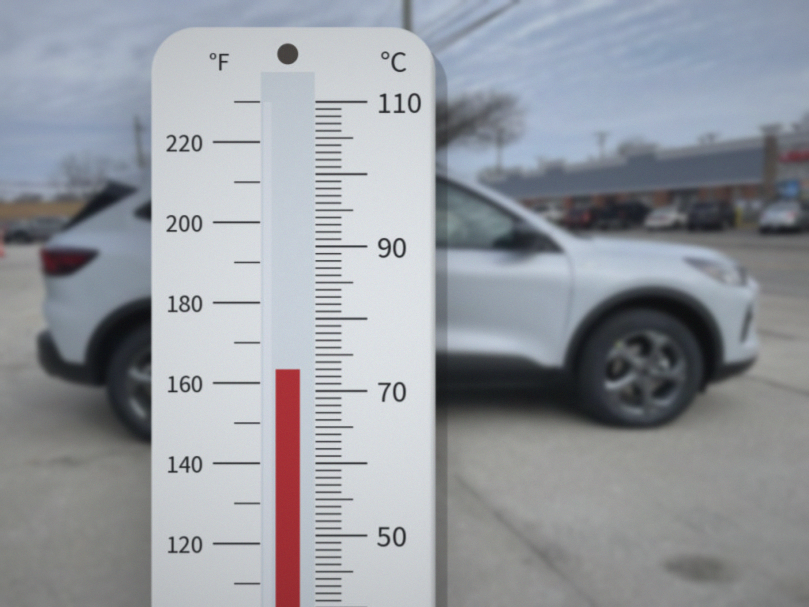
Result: 73 °C
